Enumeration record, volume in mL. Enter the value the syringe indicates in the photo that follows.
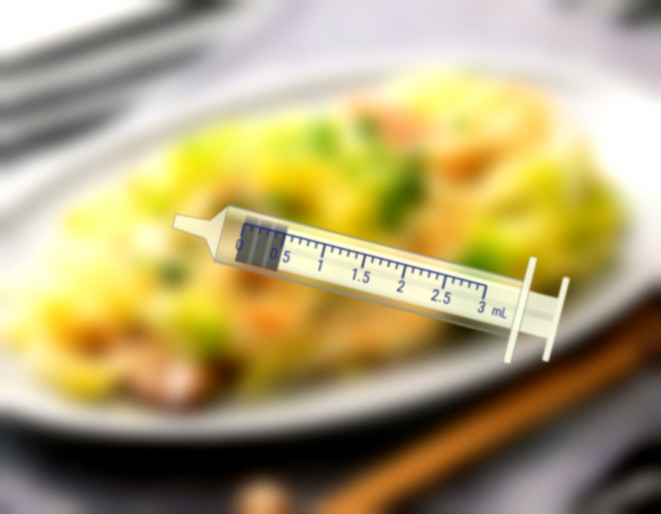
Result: 0 mL
